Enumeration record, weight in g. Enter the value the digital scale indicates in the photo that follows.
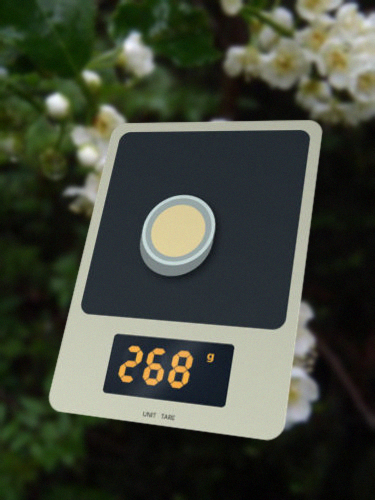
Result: 268 g
